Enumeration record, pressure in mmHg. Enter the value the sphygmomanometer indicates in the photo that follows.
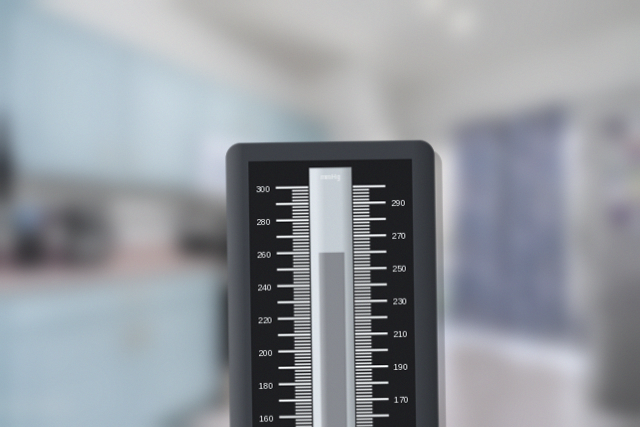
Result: 260 mmHg
